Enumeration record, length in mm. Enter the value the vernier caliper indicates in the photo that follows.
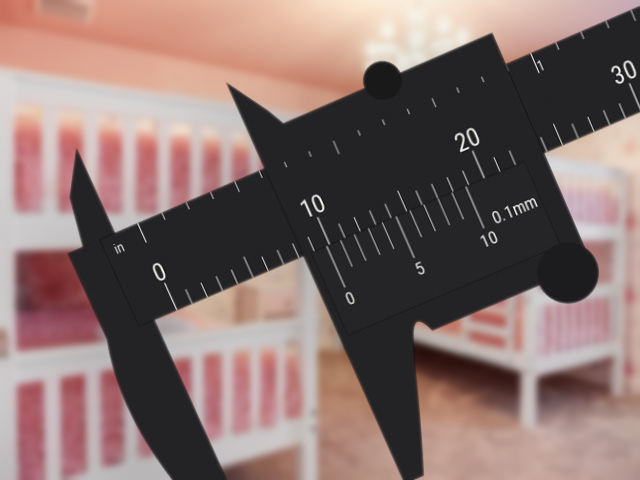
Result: 9.8 mm
